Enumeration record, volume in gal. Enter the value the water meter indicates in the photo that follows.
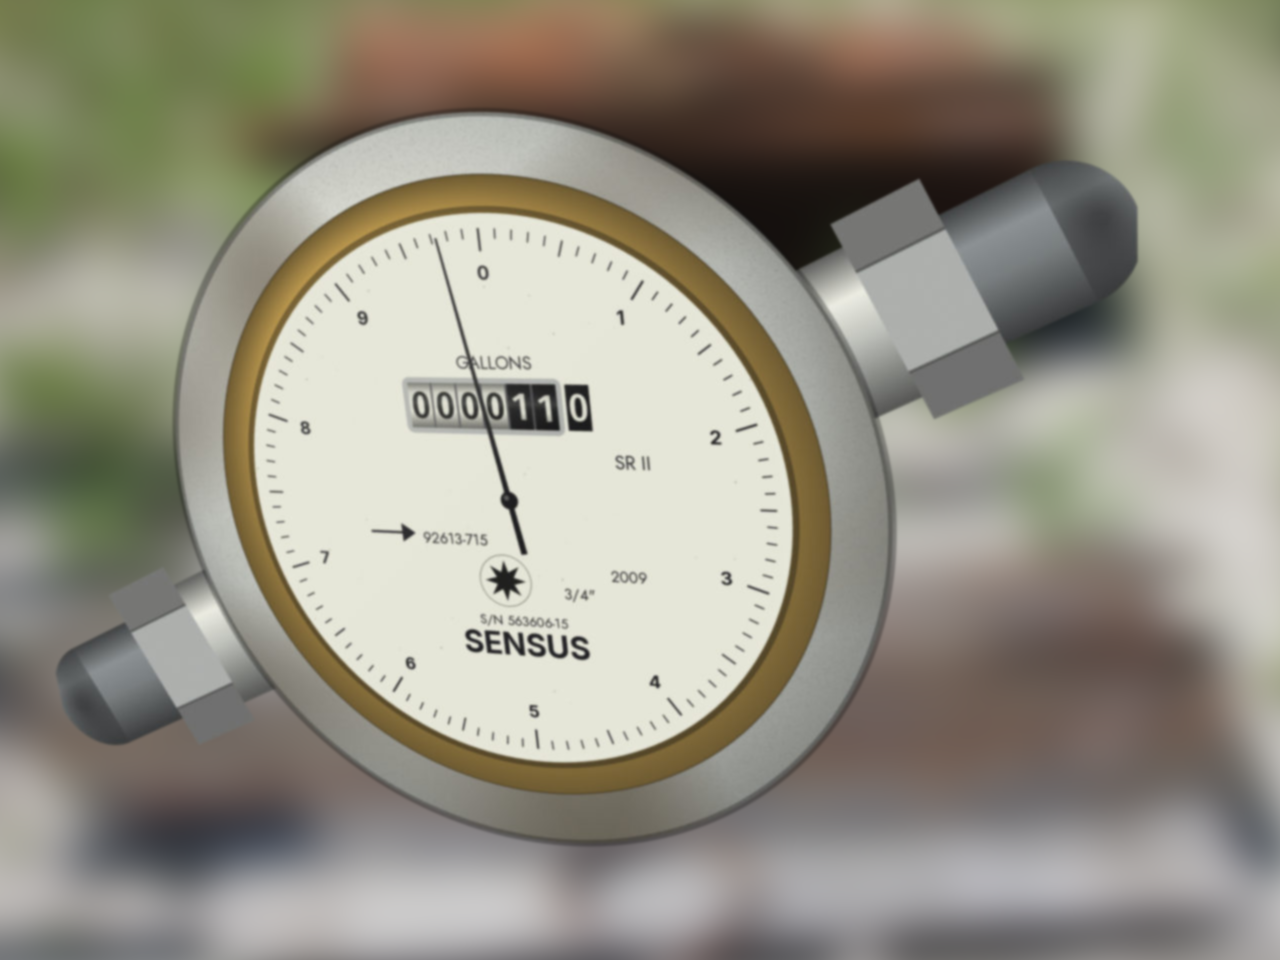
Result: 109.7 gal
